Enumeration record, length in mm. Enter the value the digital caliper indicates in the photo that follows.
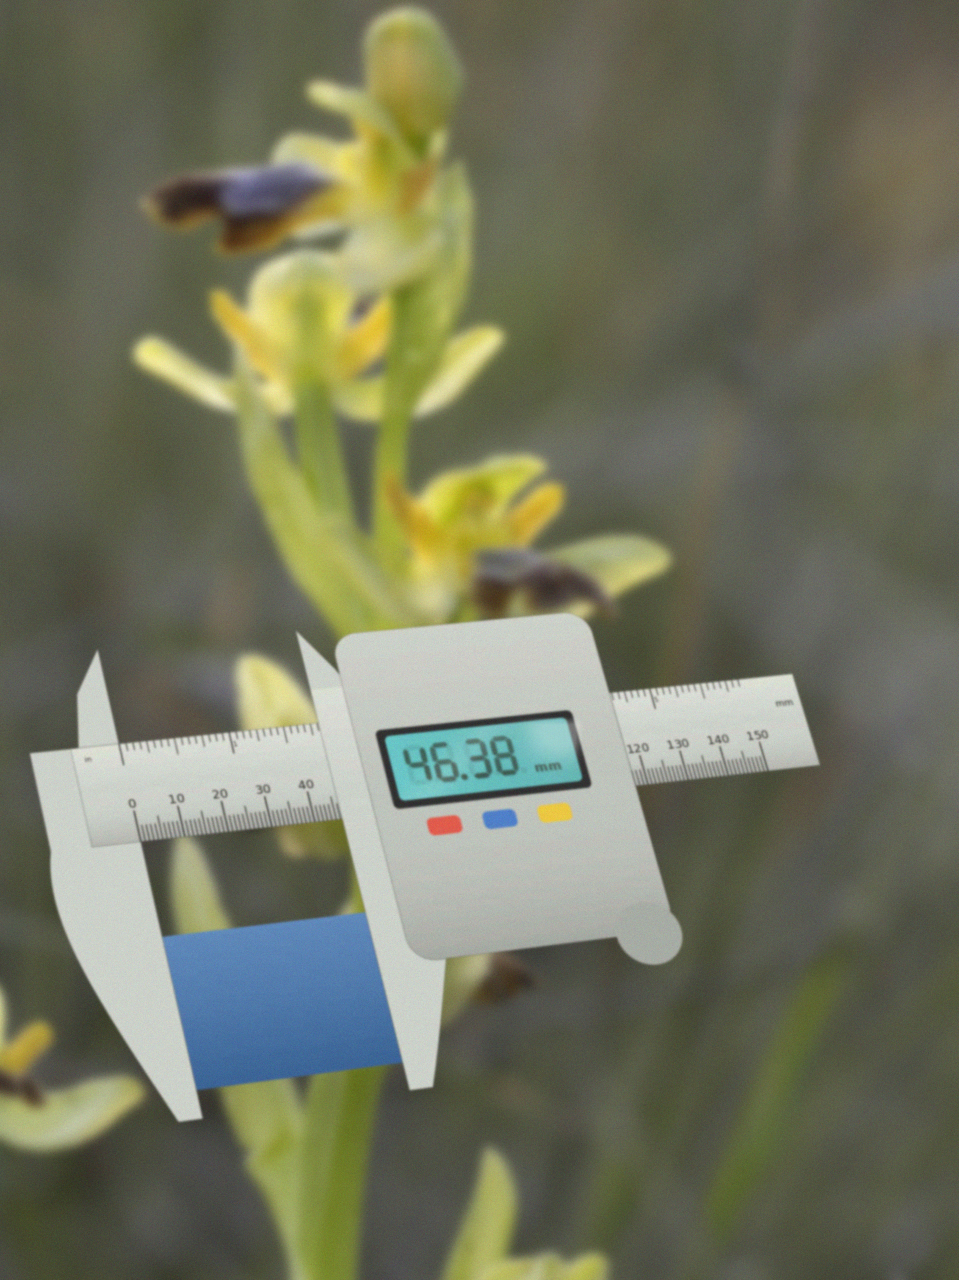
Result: 46.38 mm
